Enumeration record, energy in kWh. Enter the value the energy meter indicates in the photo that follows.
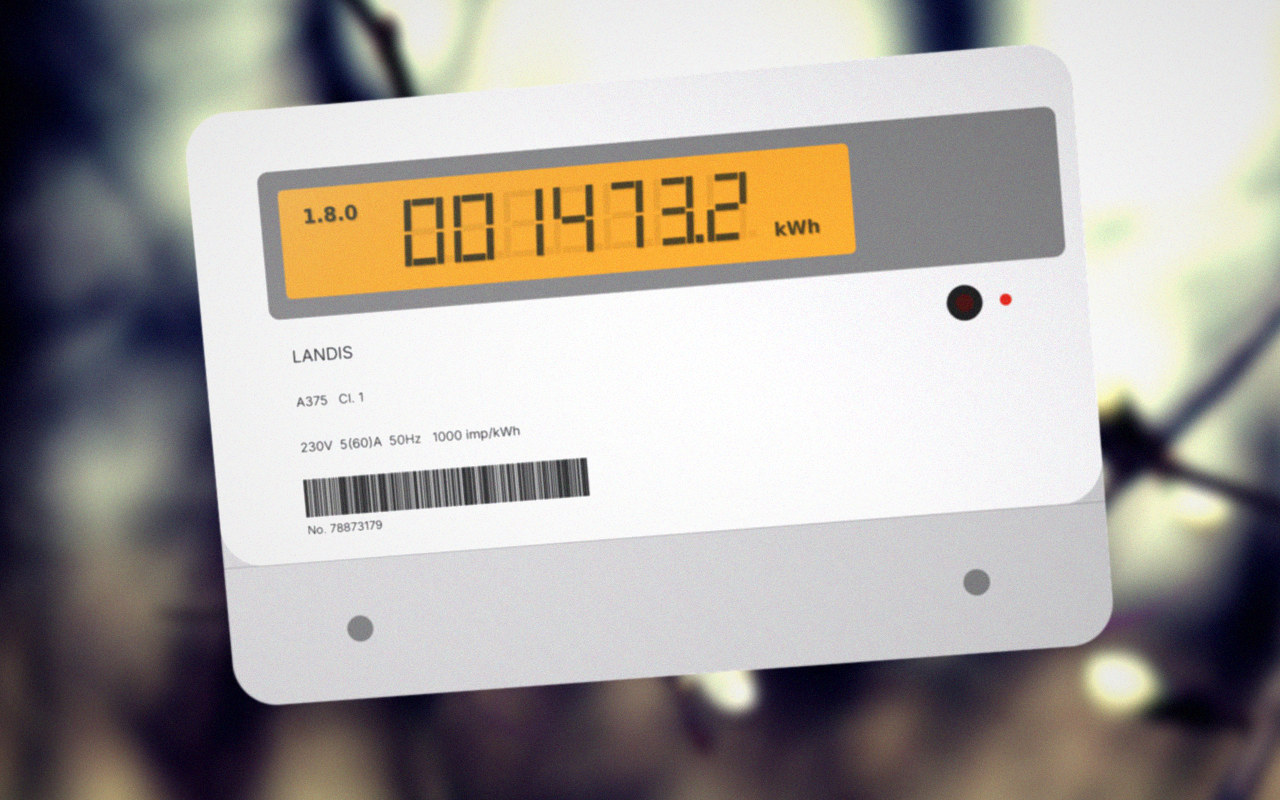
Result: 1473.2 kWh
